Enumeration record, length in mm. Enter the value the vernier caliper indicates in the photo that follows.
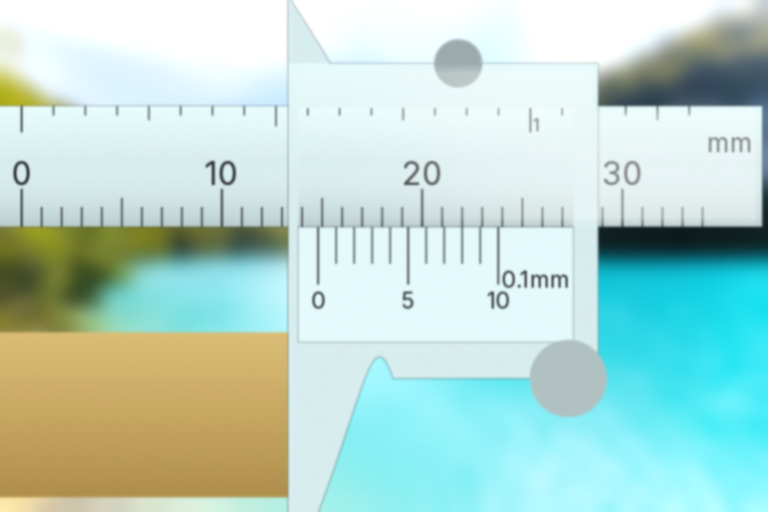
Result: 14.8 mm
